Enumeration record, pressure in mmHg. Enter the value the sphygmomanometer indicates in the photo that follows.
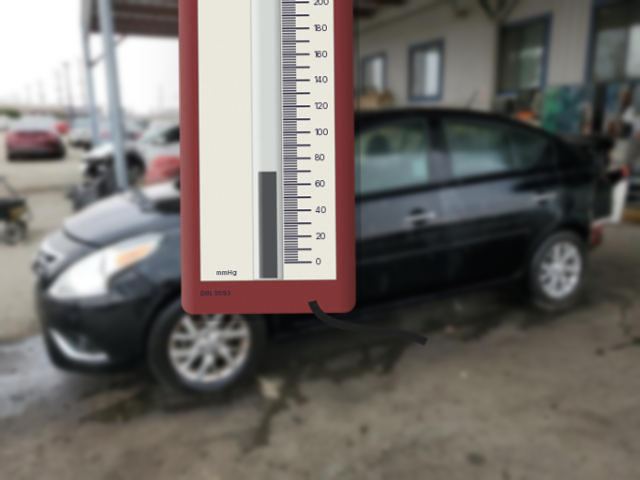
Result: 70 mmHg
